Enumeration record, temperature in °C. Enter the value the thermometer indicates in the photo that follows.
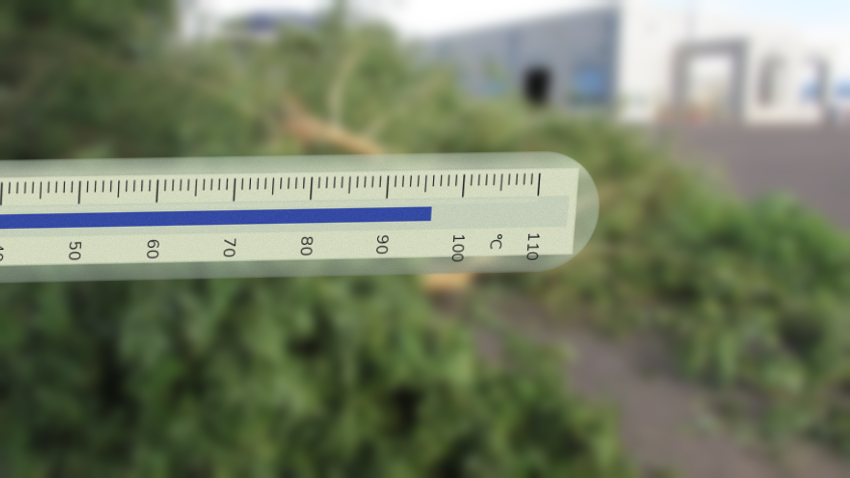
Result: 96 °C
